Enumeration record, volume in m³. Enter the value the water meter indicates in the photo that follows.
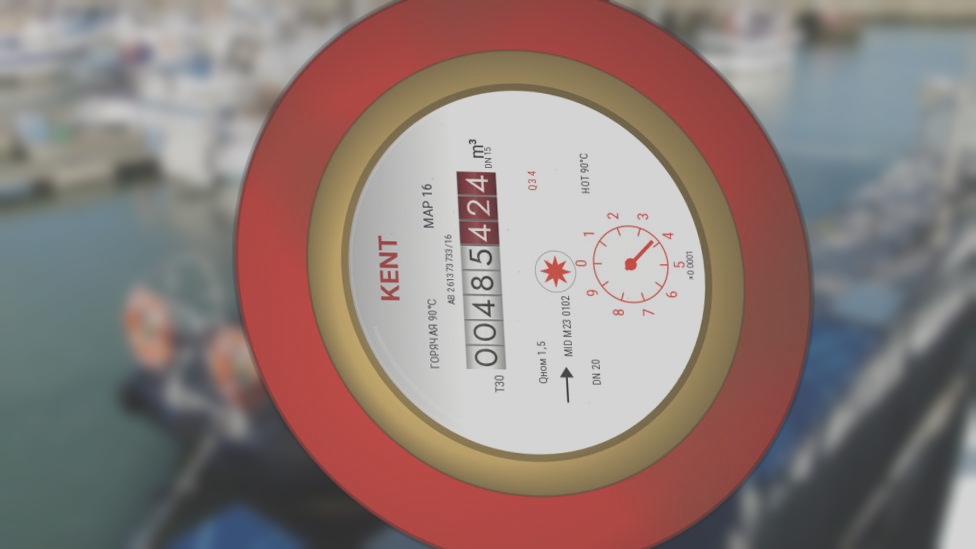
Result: 485.4243 m³
